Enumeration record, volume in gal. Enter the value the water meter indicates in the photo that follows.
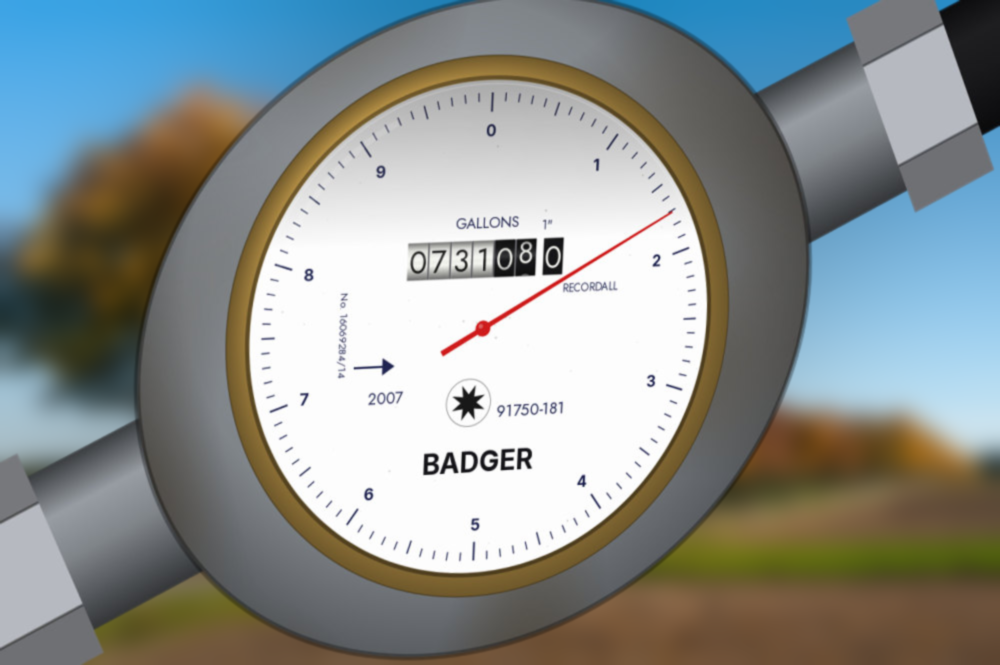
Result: 731081.7 gal
